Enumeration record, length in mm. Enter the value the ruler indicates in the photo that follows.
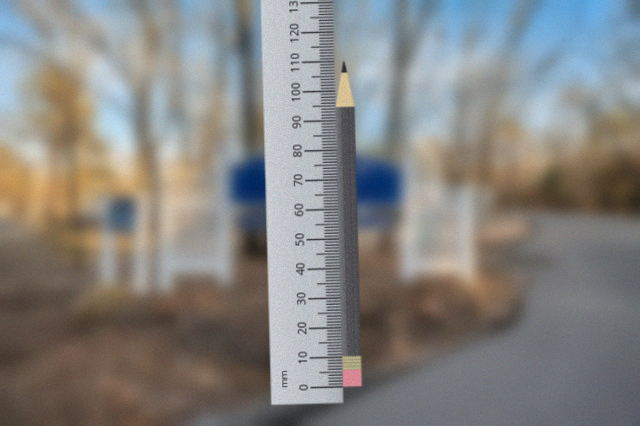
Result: 110 mm
